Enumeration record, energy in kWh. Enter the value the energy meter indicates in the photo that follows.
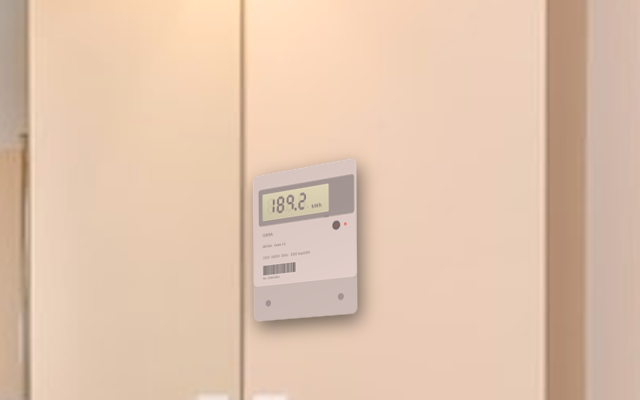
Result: 189.2 kWh
